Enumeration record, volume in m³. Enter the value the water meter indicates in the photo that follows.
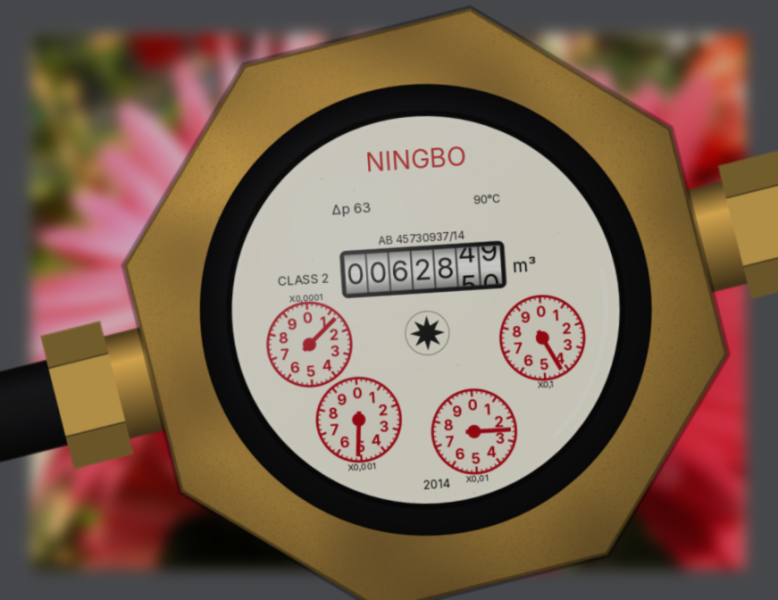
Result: 62849.4251 m³
